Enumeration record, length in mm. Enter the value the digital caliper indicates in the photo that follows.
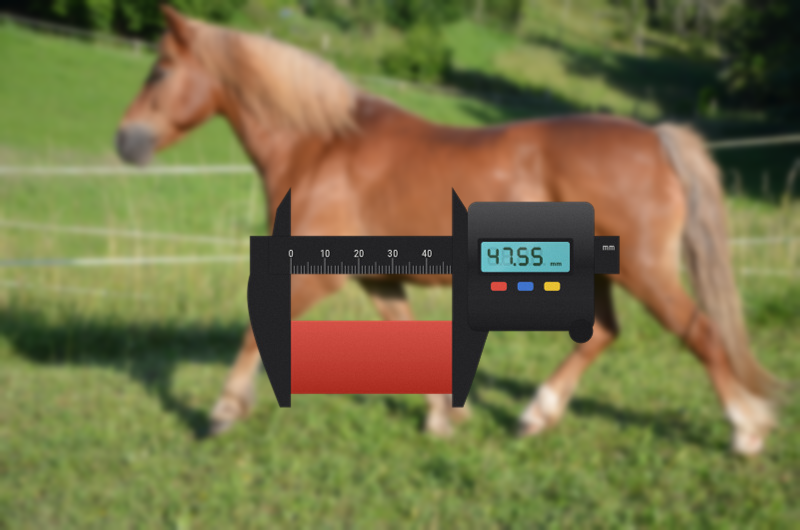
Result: 47.55 mm
